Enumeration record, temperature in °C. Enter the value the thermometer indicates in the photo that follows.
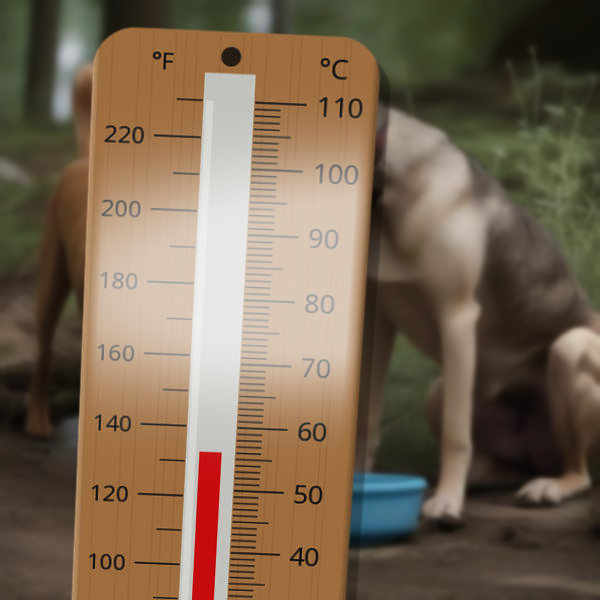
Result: 56 °C
